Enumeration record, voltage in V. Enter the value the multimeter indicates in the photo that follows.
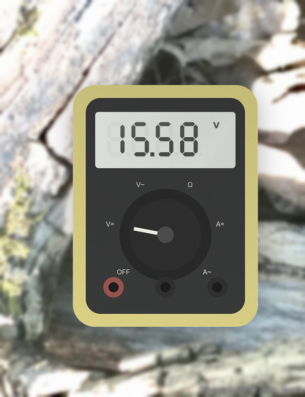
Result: 15.58 V
